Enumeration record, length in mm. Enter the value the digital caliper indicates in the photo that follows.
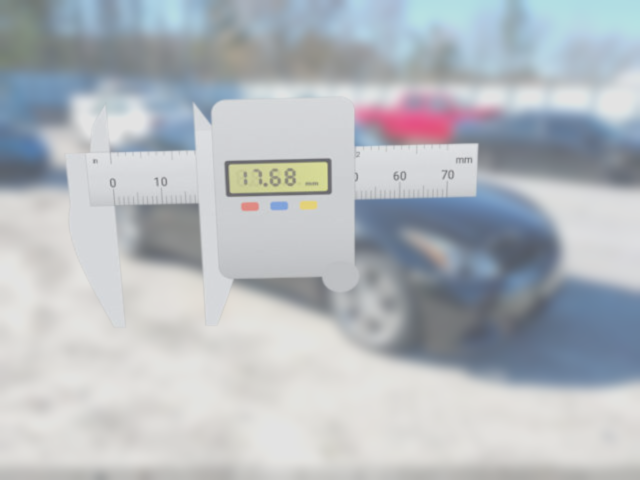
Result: 17.68 mm
